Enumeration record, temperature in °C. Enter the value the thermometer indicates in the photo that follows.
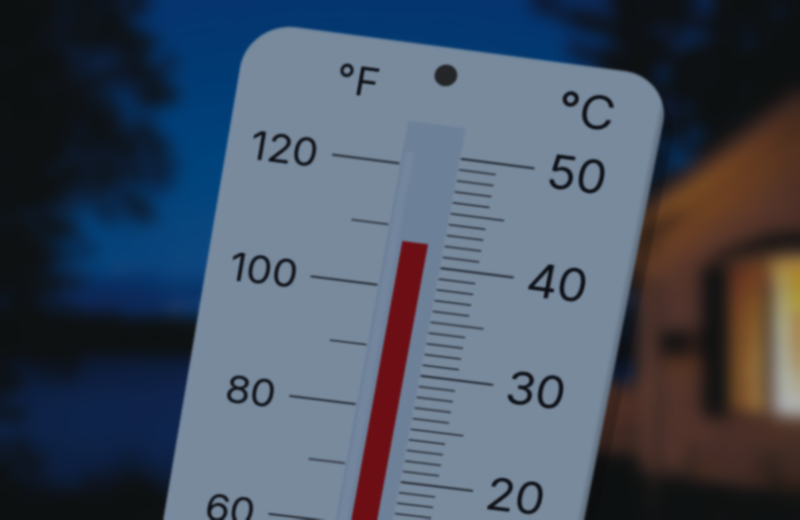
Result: 42 °C
